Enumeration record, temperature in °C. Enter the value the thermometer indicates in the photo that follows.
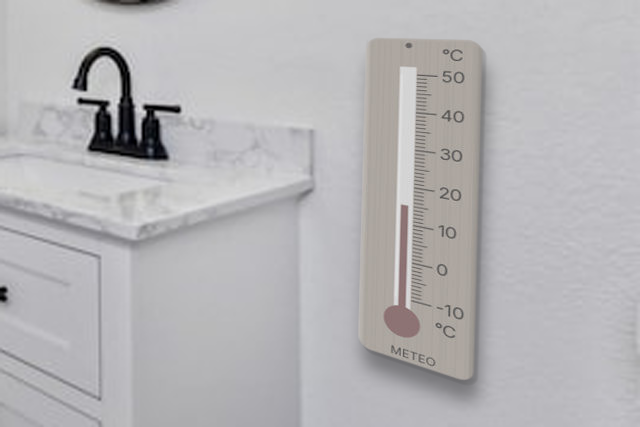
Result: 15 °C
